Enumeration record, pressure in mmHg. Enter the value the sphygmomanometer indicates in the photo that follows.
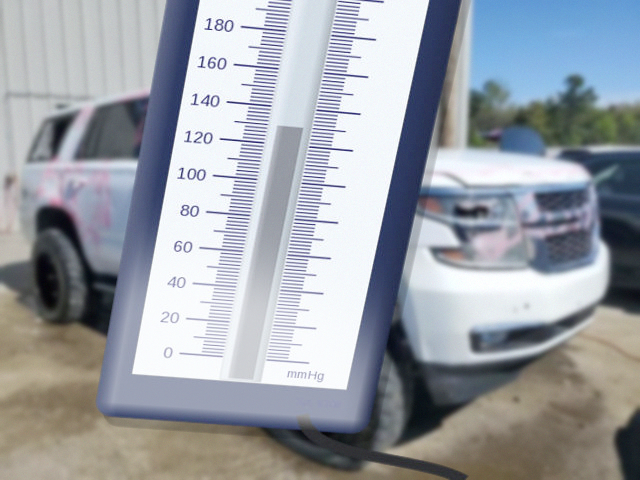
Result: 130 mmHg
